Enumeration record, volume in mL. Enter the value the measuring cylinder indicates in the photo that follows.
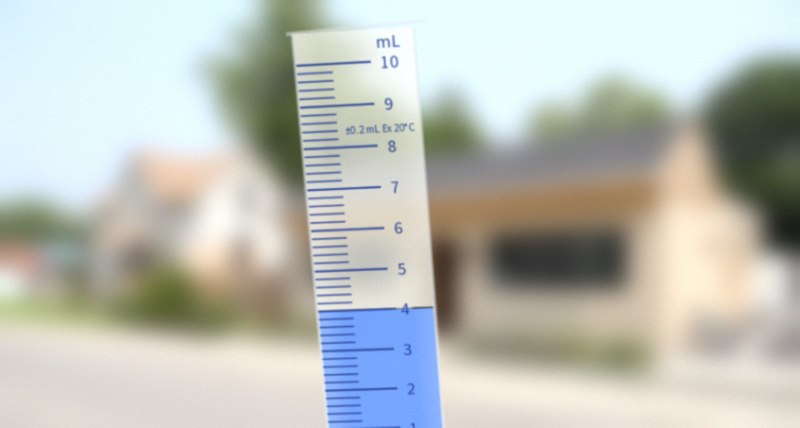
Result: 4 mL
